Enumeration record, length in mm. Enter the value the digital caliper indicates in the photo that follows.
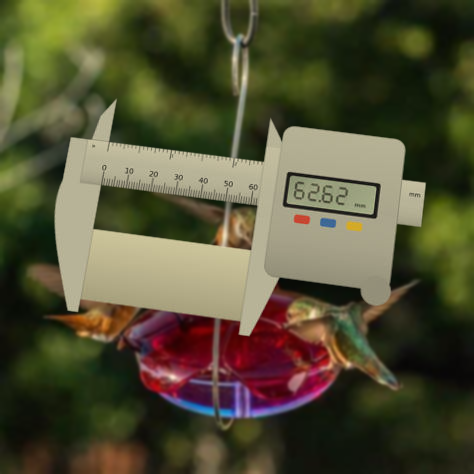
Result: 62.62 mm
